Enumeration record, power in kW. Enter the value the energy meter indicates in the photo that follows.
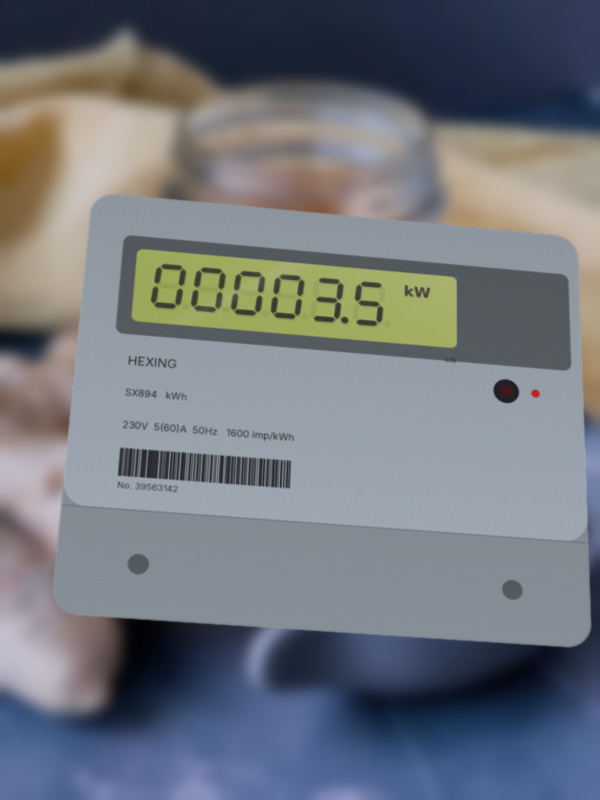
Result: 3.5 kW
